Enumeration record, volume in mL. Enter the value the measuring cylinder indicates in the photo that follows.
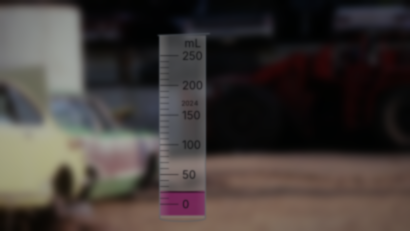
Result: 20 mL
